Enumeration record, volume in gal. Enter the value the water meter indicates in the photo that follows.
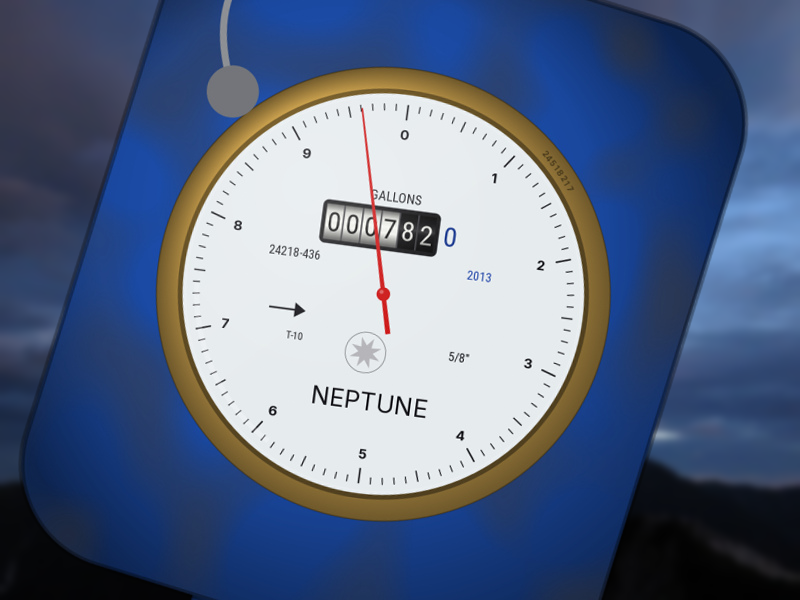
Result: 7819.6 gal
